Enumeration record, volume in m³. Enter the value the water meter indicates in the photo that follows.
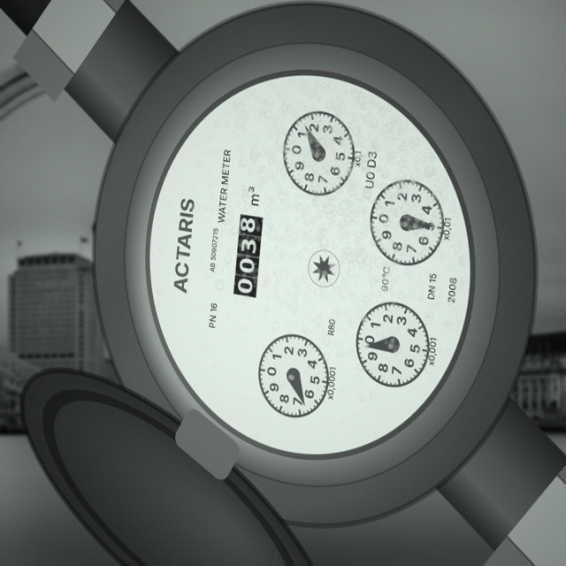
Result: 38.1496 m³
